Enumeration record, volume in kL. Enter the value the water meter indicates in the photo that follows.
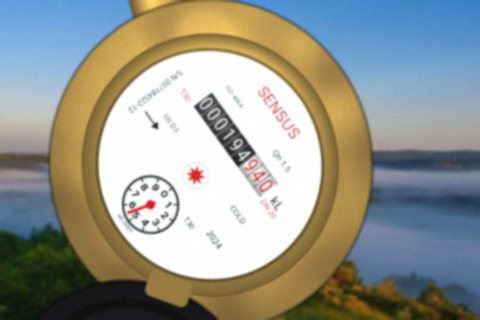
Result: 194.9405 kL
